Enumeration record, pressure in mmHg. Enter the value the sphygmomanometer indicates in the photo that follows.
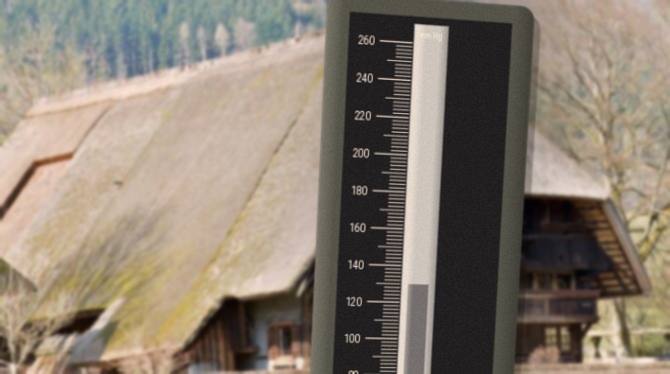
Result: 130 mmHg
